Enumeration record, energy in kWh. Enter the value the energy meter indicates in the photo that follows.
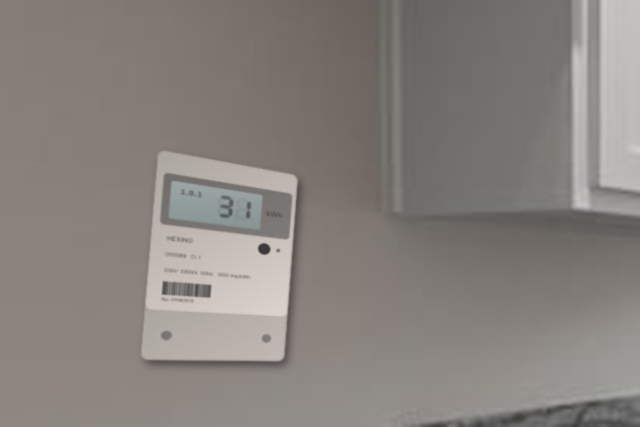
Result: 31 kWh
